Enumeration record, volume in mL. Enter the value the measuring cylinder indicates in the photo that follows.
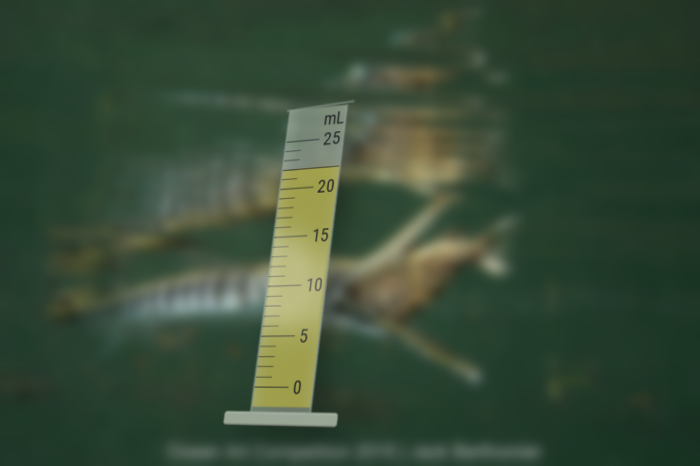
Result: 22 mL
